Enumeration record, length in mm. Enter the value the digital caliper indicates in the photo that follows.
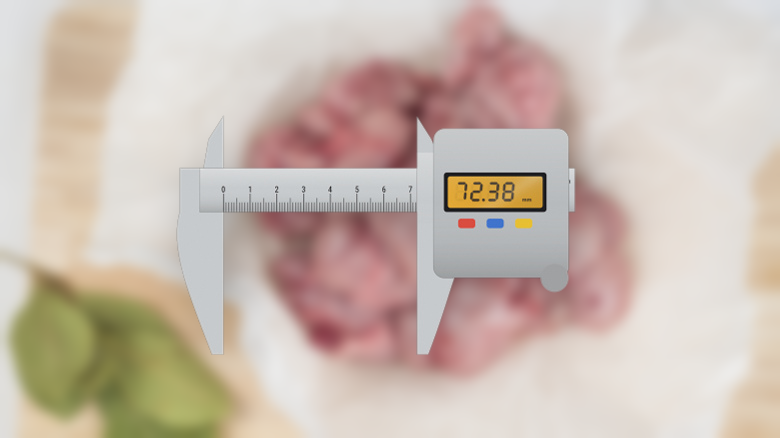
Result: 72.38 mm
